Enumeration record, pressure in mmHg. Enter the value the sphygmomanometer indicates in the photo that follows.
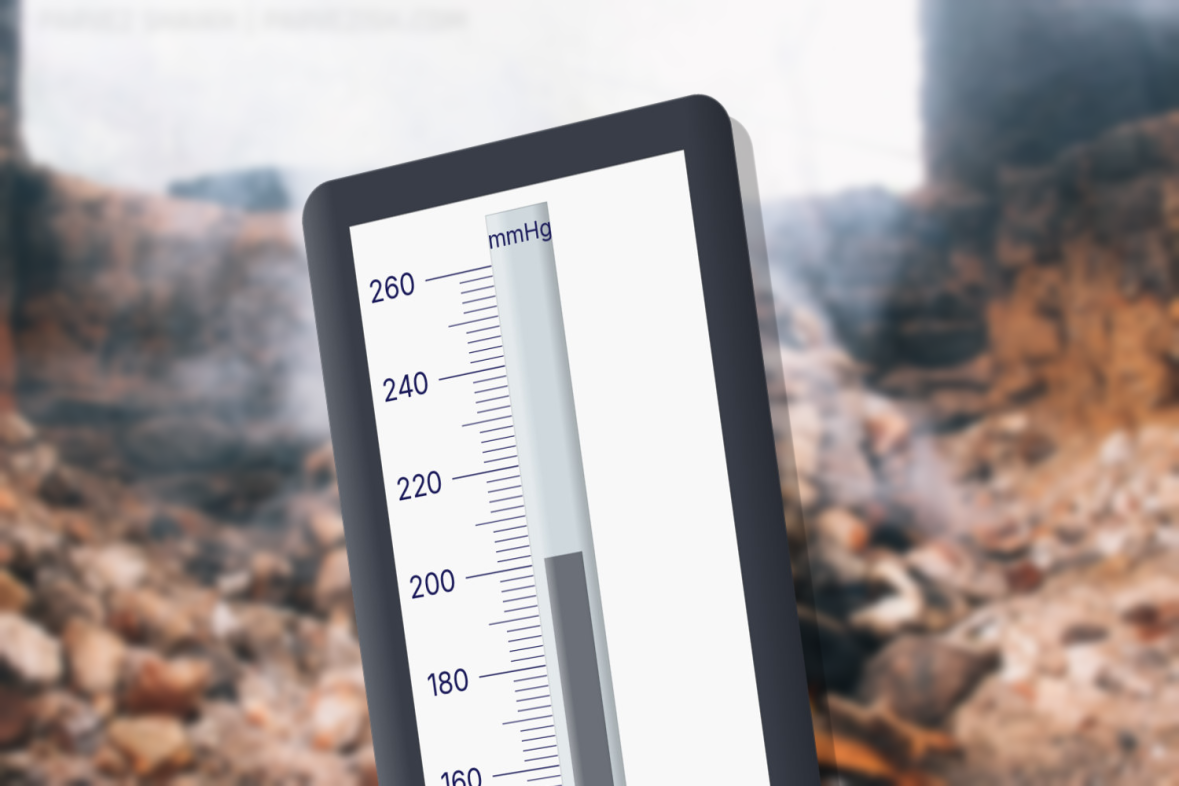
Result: 201 mmHg
